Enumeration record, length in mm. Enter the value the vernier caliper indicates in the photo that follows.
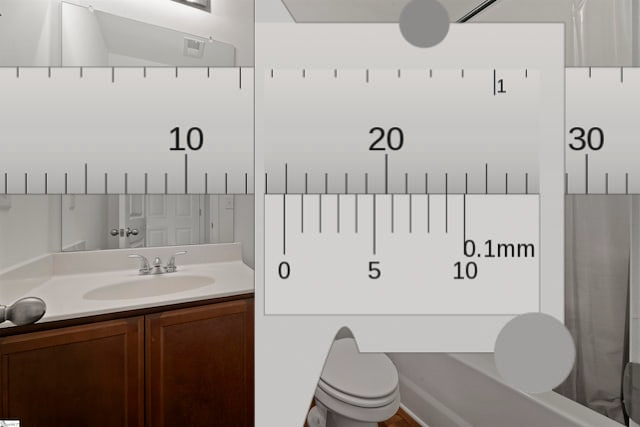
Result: 14.9 mm
